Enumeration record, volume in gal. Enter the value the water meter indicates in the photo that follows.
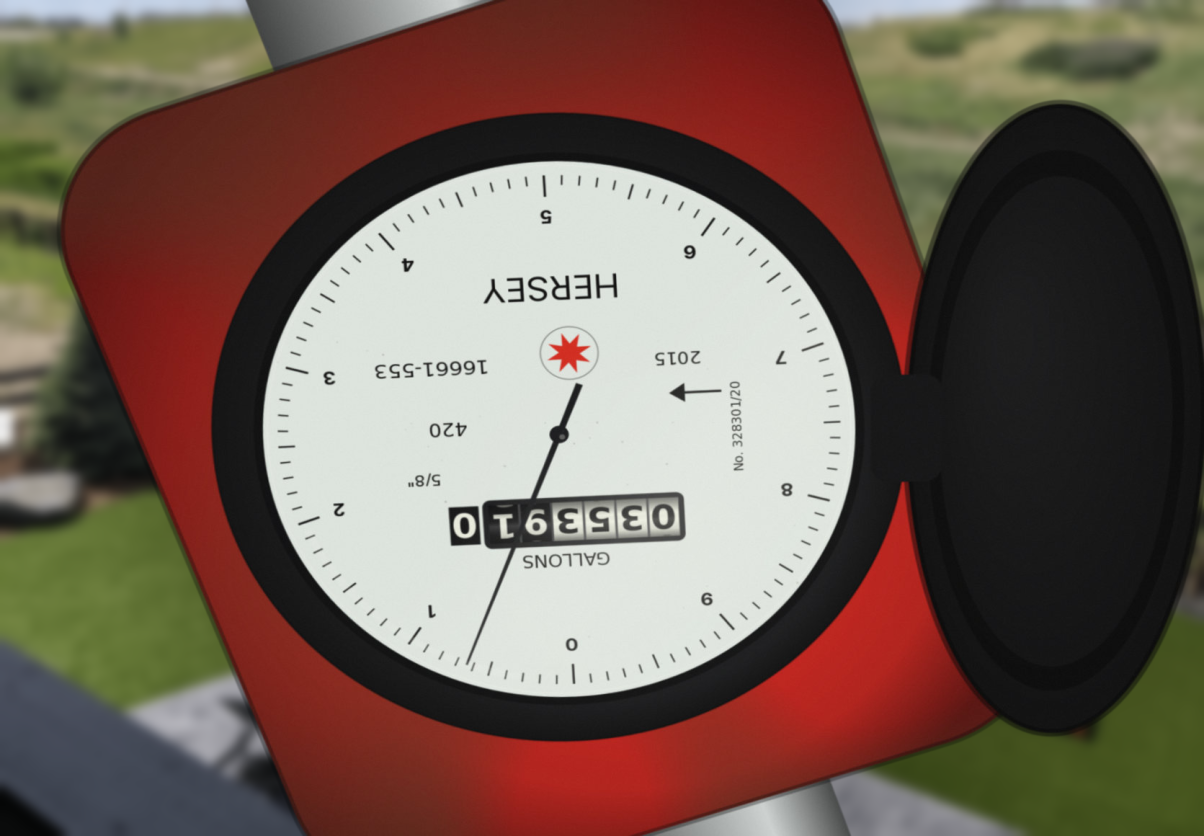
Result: 353910.6 gal
